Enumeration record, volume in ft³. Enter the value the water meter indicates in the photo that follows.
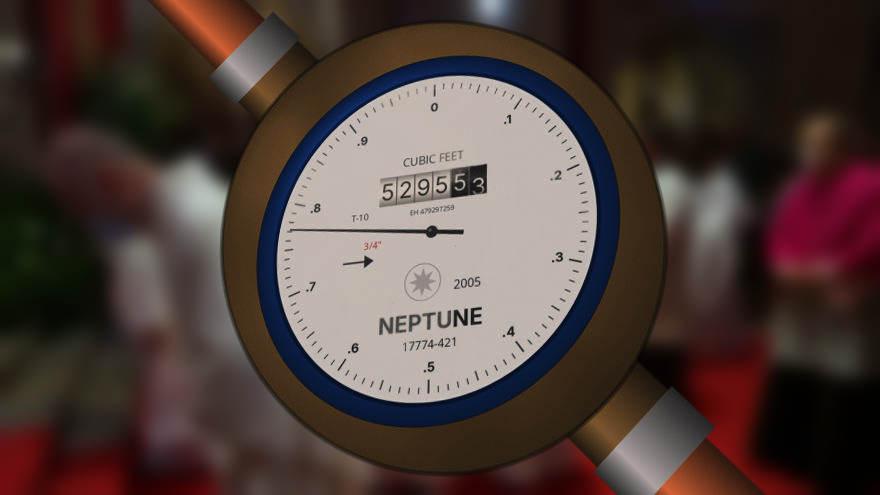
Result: 529552.77 ft³
